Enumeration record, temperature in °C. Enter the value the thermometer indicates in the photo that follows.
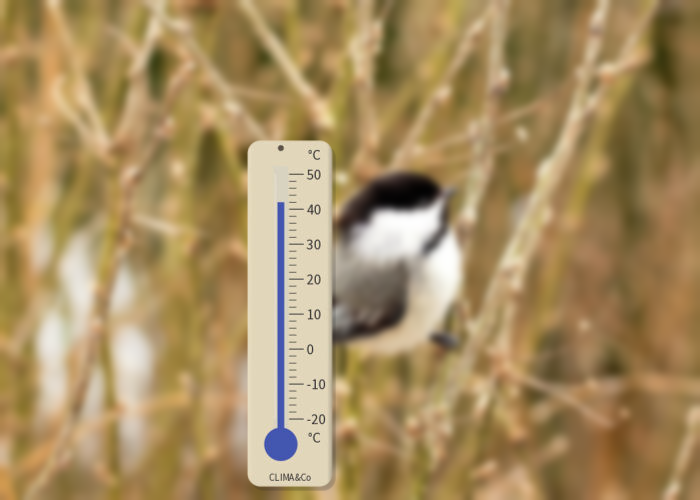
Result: 42 °C
